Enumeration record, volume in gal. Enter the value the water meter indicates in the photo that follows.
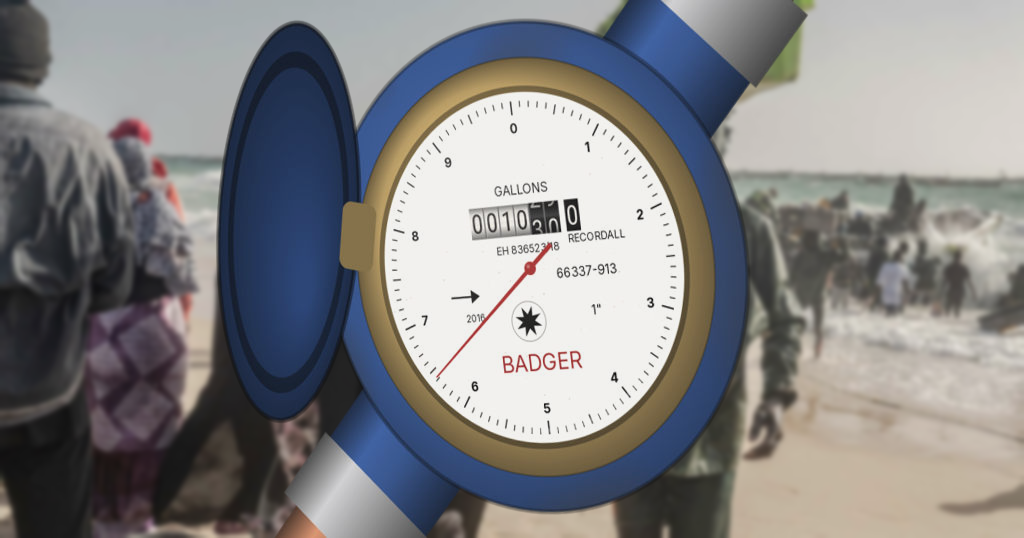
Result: 10296.4 gal
